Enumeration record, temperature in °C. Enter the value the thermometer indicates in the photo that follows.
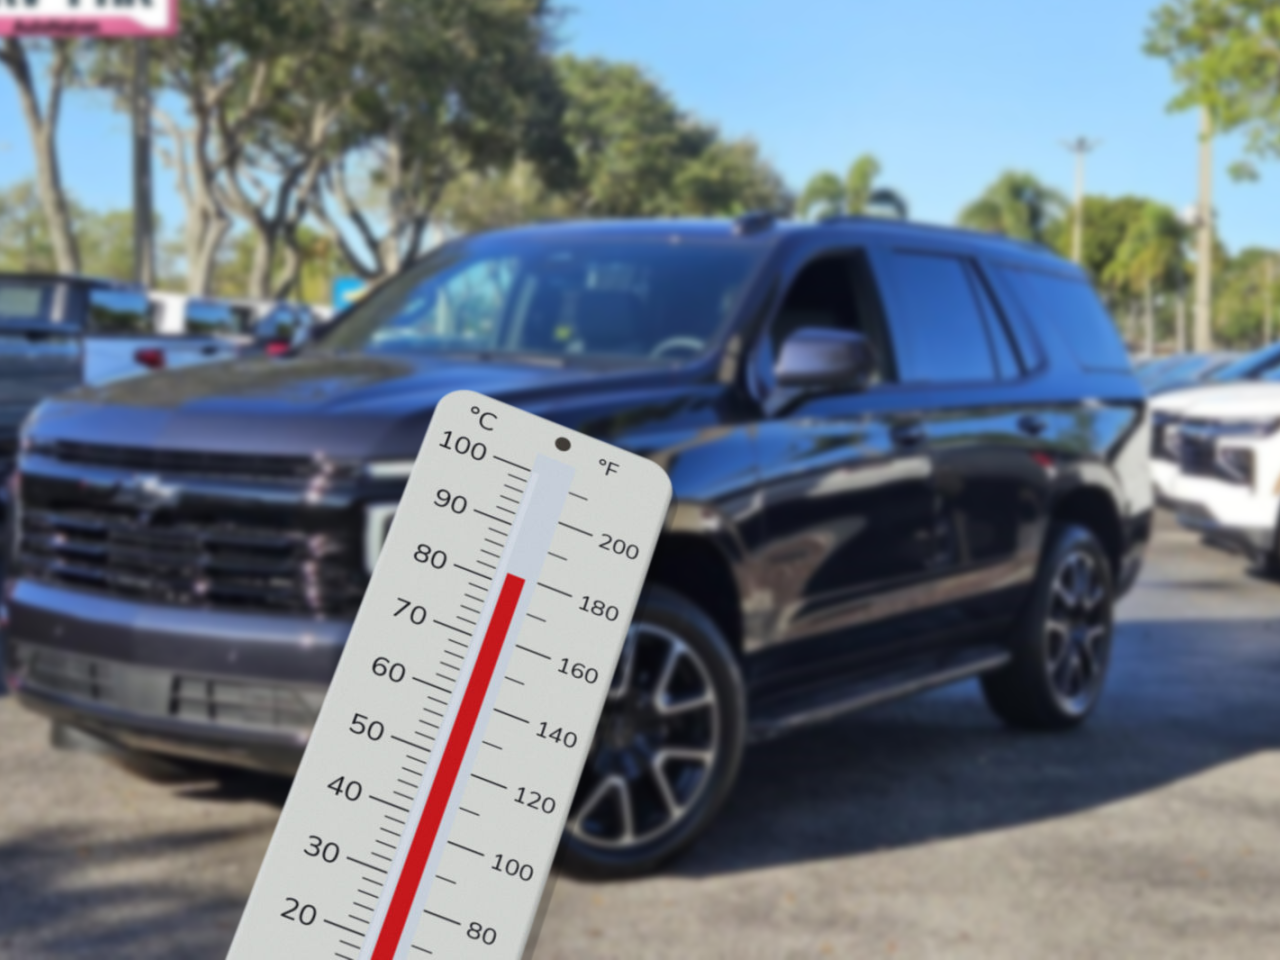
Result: 82 °C
